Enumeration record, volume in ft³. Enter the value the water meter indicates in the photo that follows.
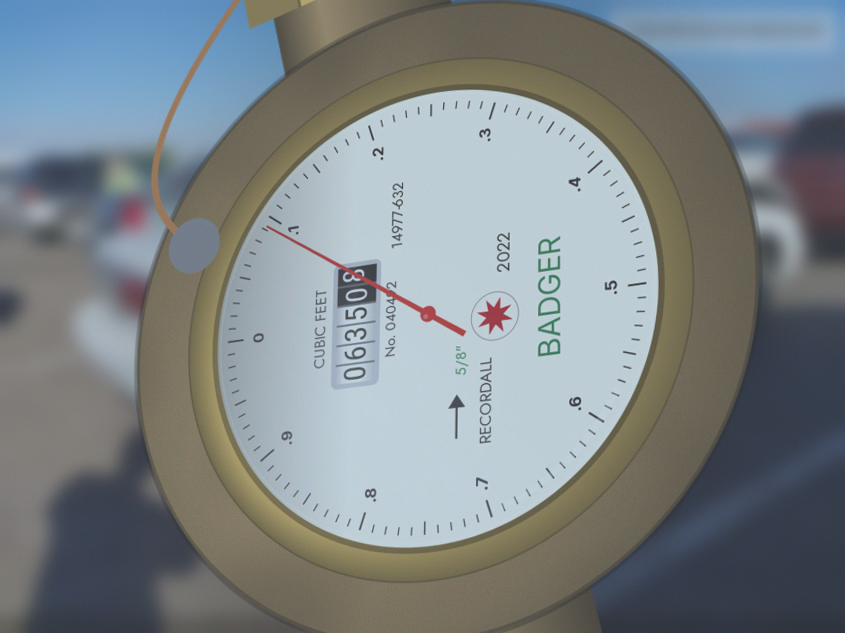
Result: 63508.09 ft³
